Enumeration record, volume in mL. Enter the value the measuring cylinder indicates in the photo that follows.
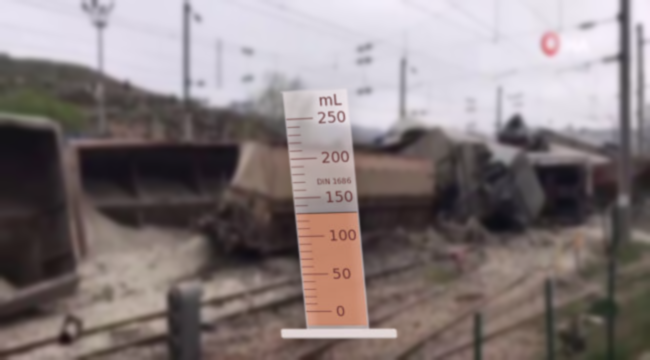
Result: 130 mL
